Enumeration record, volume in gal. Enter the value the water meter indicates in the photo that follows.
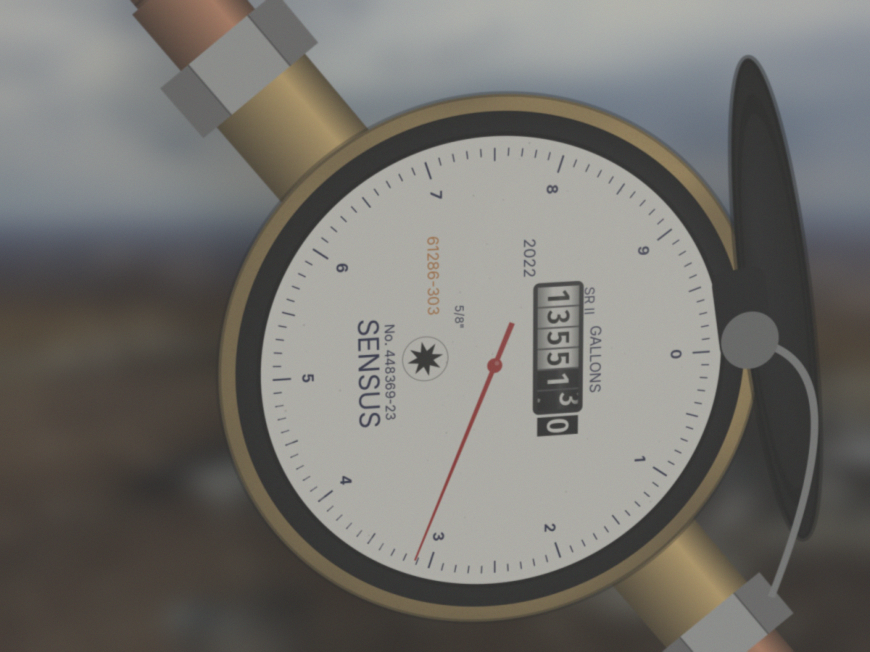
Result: 1355133.1 gal
